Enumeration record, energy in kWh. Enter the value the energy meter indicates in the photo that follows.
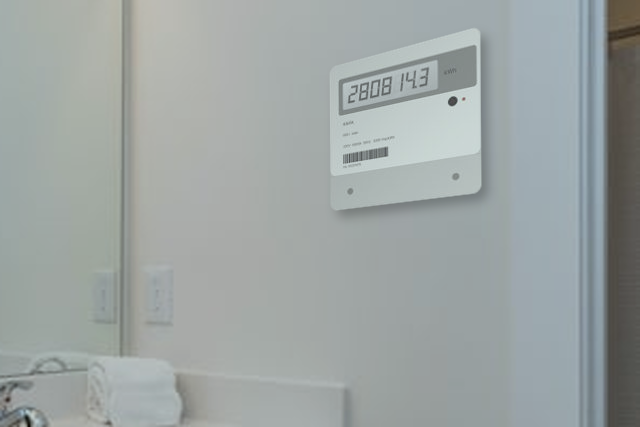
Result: 280814.3 kWh
